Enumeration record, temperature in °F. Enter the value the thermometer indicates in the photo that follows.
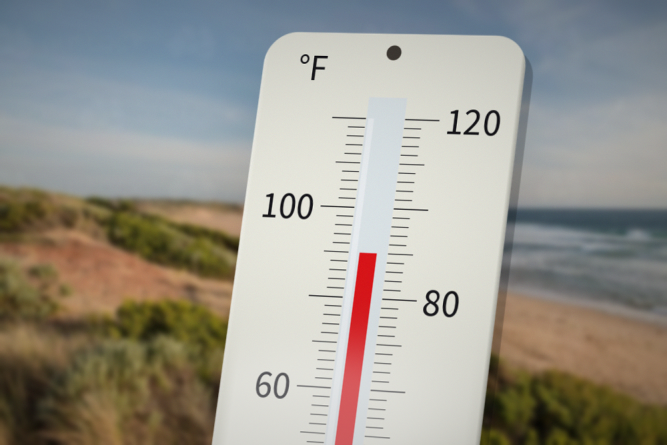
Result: 90 °F
